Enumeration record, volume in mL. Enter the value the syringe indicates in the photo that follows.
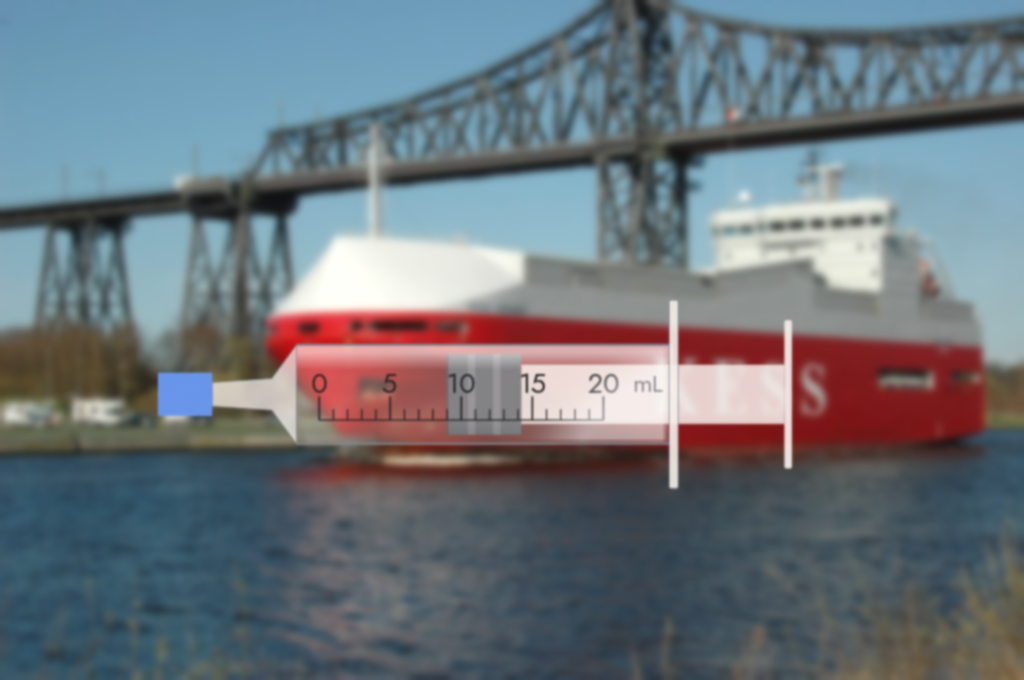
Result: 9 mL
